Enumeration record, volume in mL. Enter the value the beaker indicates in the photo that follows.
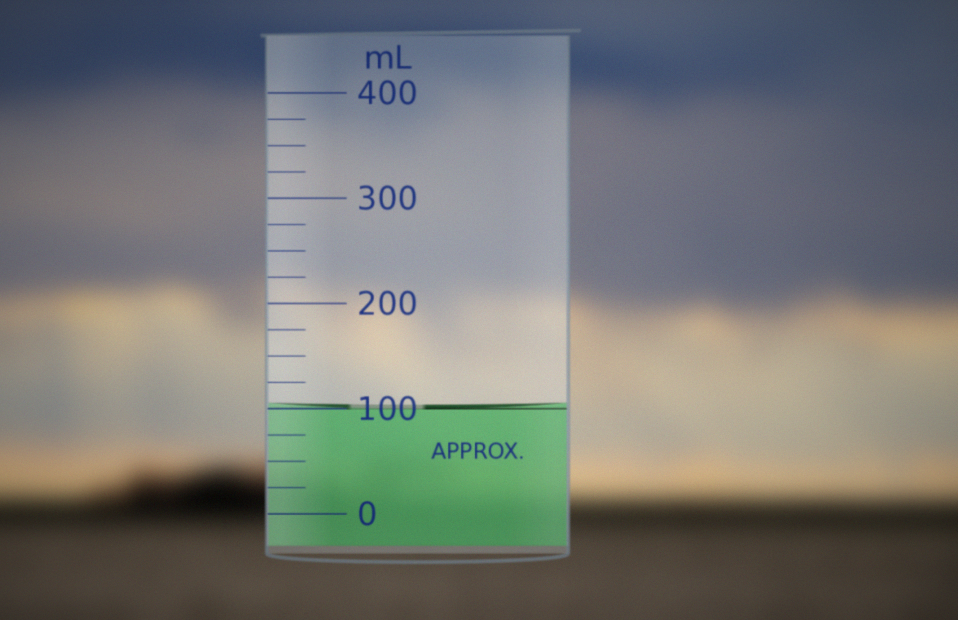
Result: 100 mL
